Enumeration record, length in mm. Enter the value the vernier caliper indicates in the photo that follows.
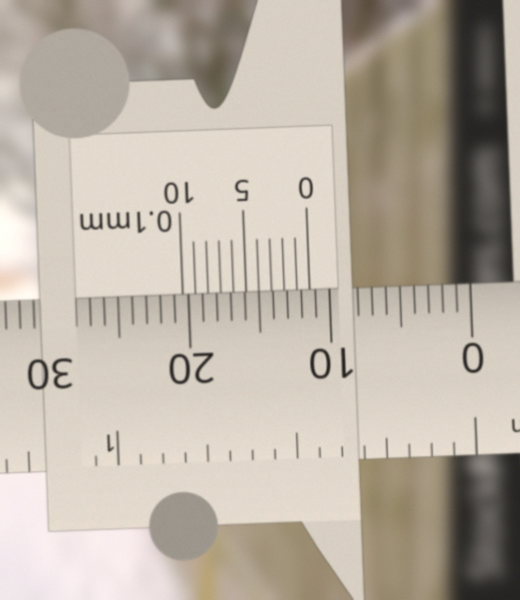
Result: 11.4 mm
